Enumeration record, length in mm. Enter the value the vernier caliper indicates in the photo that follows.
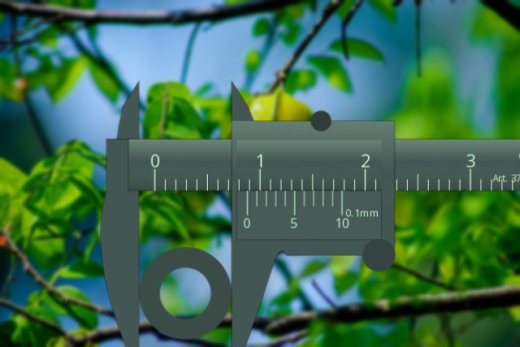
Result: 8.8 mm
